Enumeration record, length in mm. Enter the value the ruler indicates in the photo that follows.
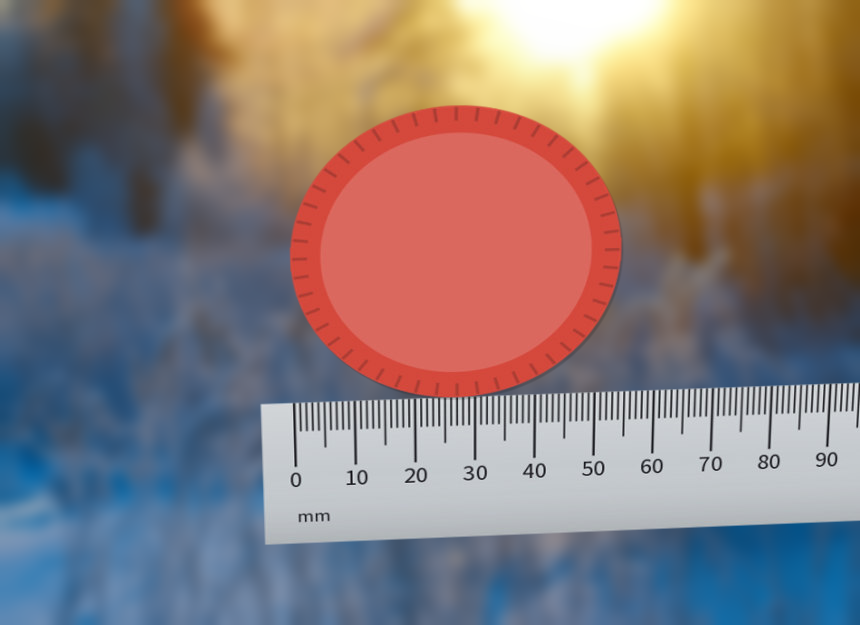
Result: 54 mm
